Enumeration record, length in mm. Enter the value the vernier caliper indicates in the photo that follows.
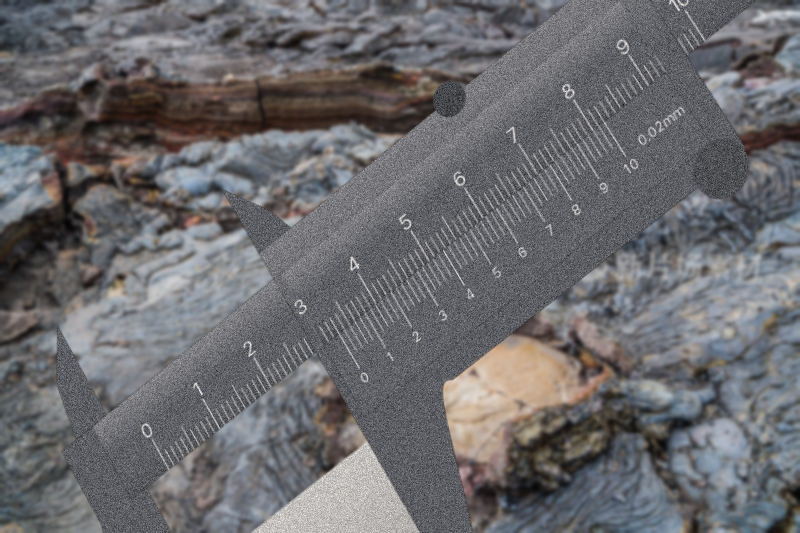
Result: 33.0 mm
